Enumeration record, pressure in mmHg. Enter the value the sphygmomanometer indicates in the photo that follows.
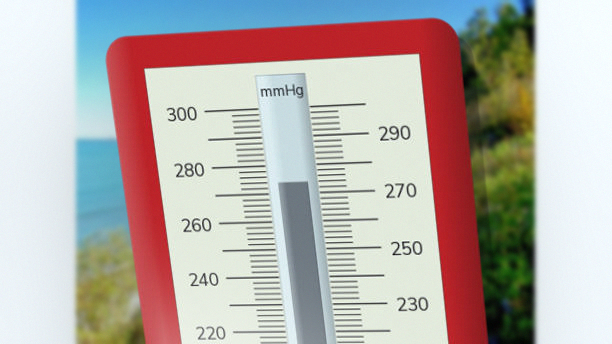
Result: 274 mmHg
